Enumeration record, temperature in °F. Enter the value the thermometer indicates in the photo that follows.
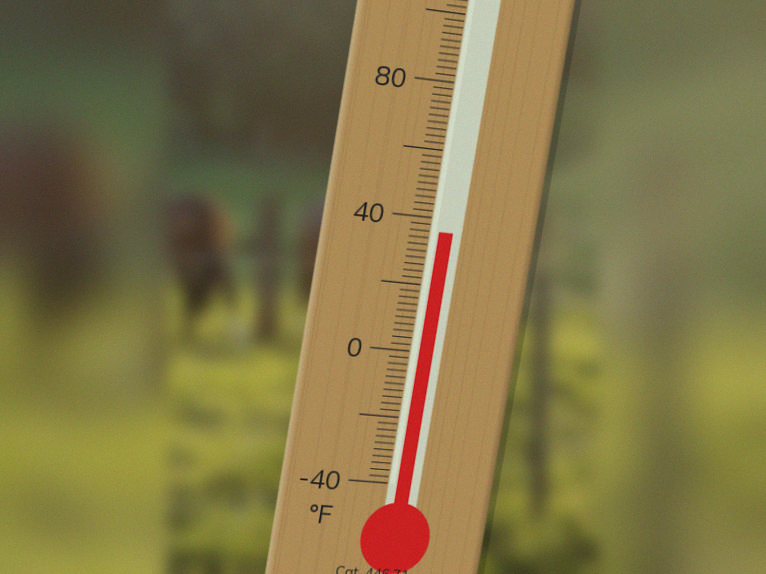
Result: 36 °F
